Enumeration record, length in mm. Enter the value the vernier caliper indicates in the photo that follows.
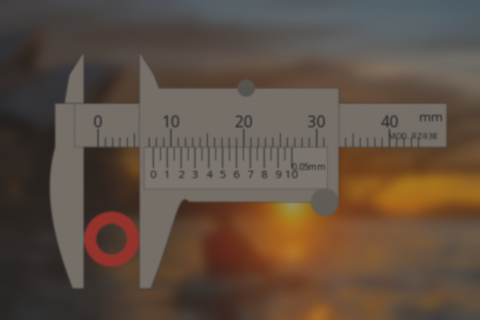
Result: 7.6 mm
